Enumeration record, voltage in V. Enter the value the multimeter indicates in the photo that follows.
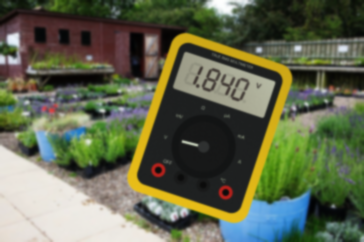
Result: 1.840 V
